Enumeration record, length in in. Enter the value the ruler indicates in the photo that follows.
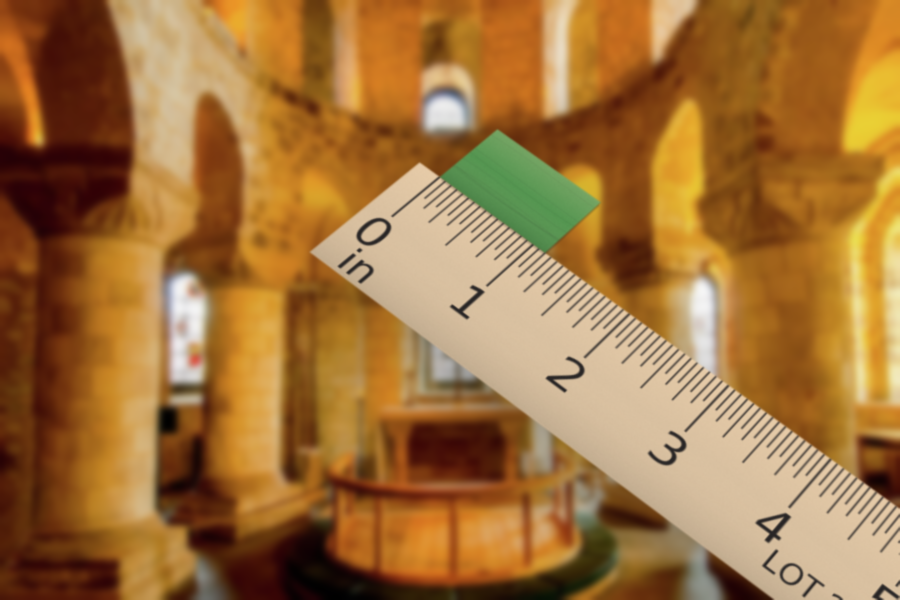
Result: 1.125 in
